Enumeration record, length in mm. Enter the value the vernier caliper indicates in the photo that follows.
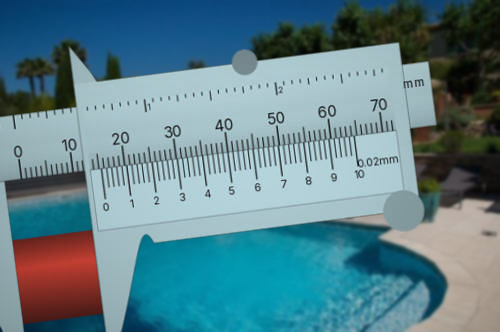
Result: 15.5 mm
